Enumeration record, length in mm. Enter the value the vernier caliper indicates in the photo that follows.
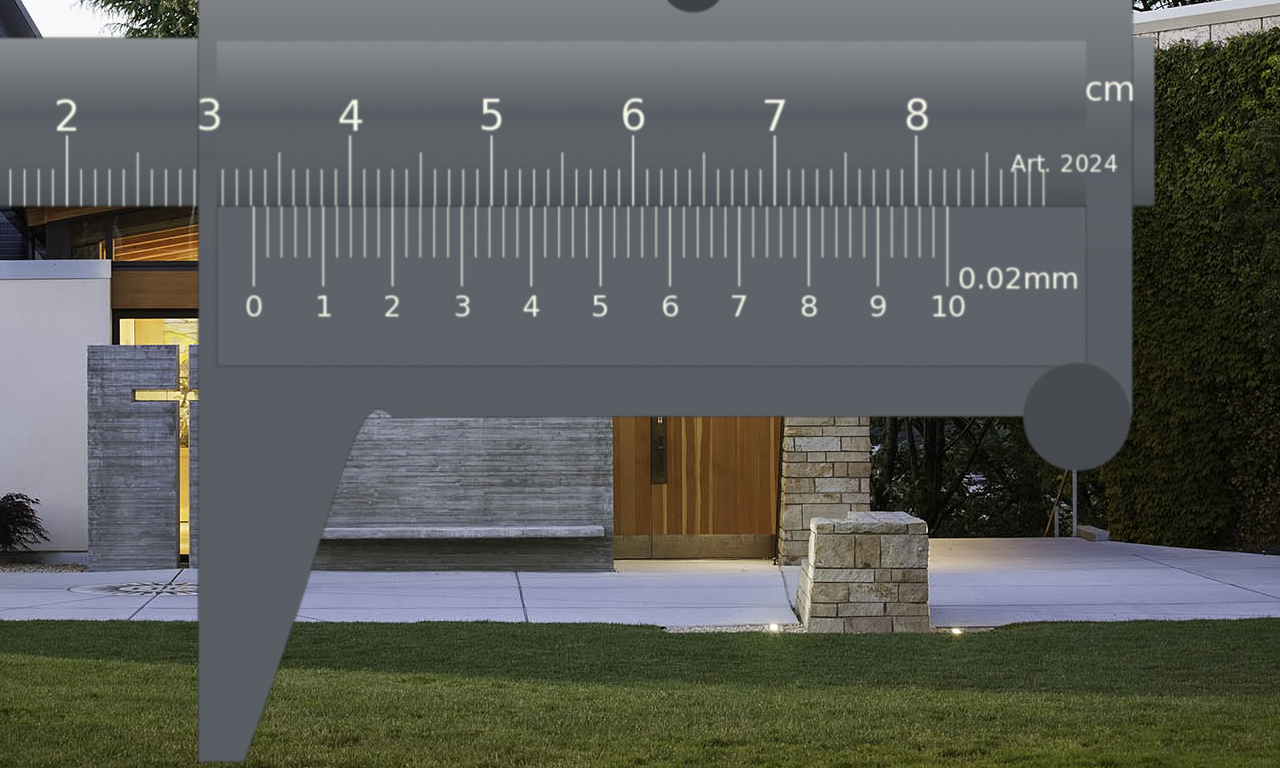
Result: 33.2 mm
